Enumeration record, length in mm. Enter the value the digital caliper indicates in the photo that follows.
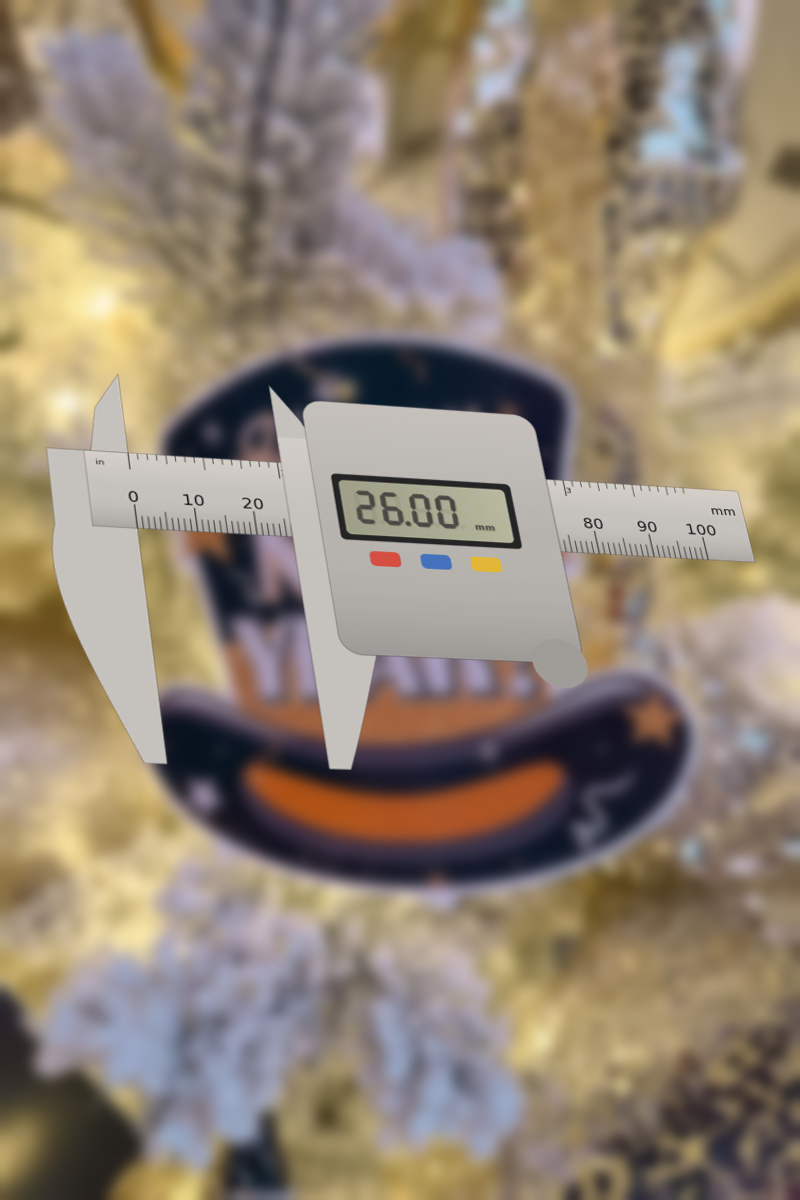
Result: 26.00 mm
